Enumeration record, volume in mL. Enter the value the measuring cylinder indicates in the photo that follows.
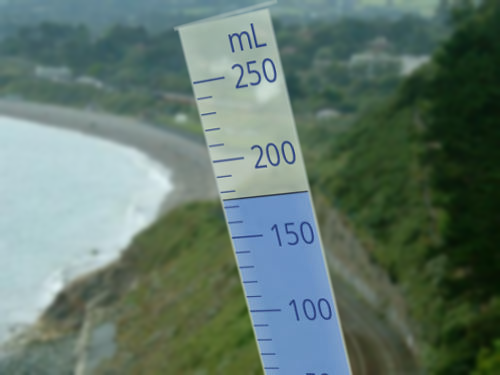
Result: 175 mL
